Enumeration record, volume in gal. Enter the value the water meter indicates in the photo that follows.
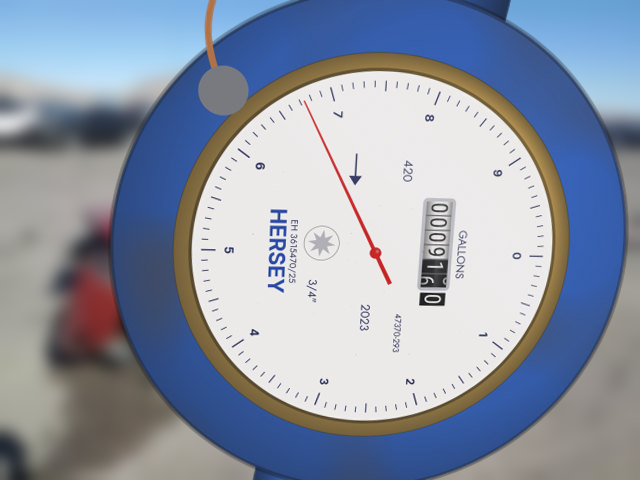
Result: 9156.7 gal
